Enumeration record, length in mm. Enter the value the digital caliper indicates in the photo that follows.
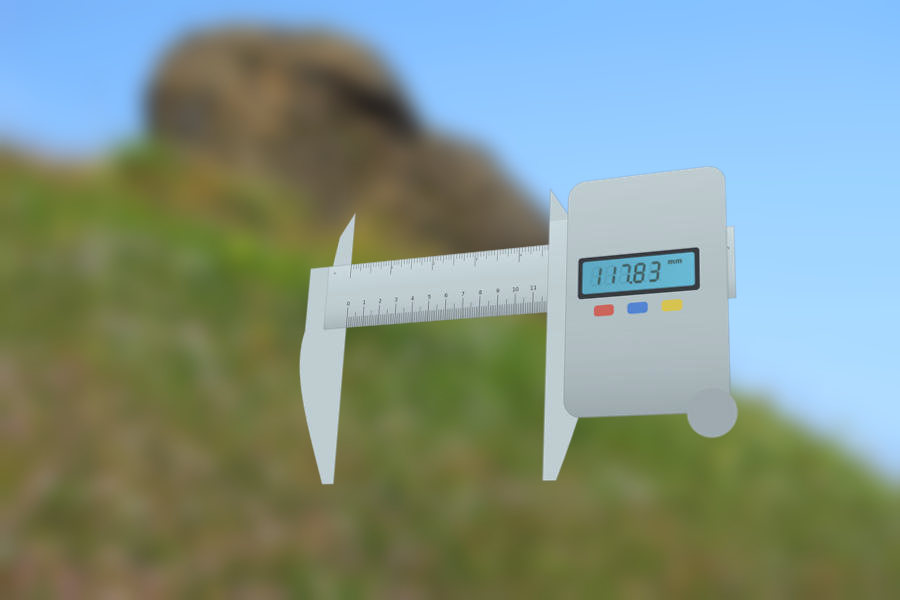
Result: 117.83 mm
